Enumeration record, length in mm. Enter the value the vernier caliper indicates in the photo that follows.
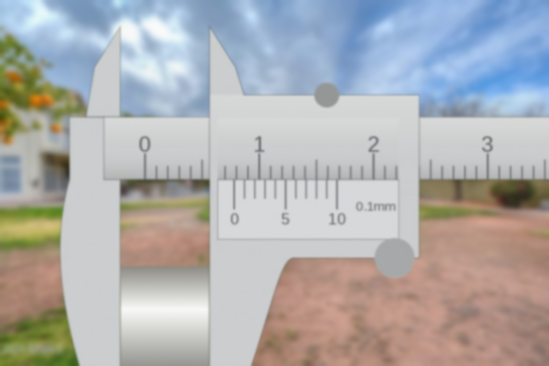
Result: 7.8 mm
